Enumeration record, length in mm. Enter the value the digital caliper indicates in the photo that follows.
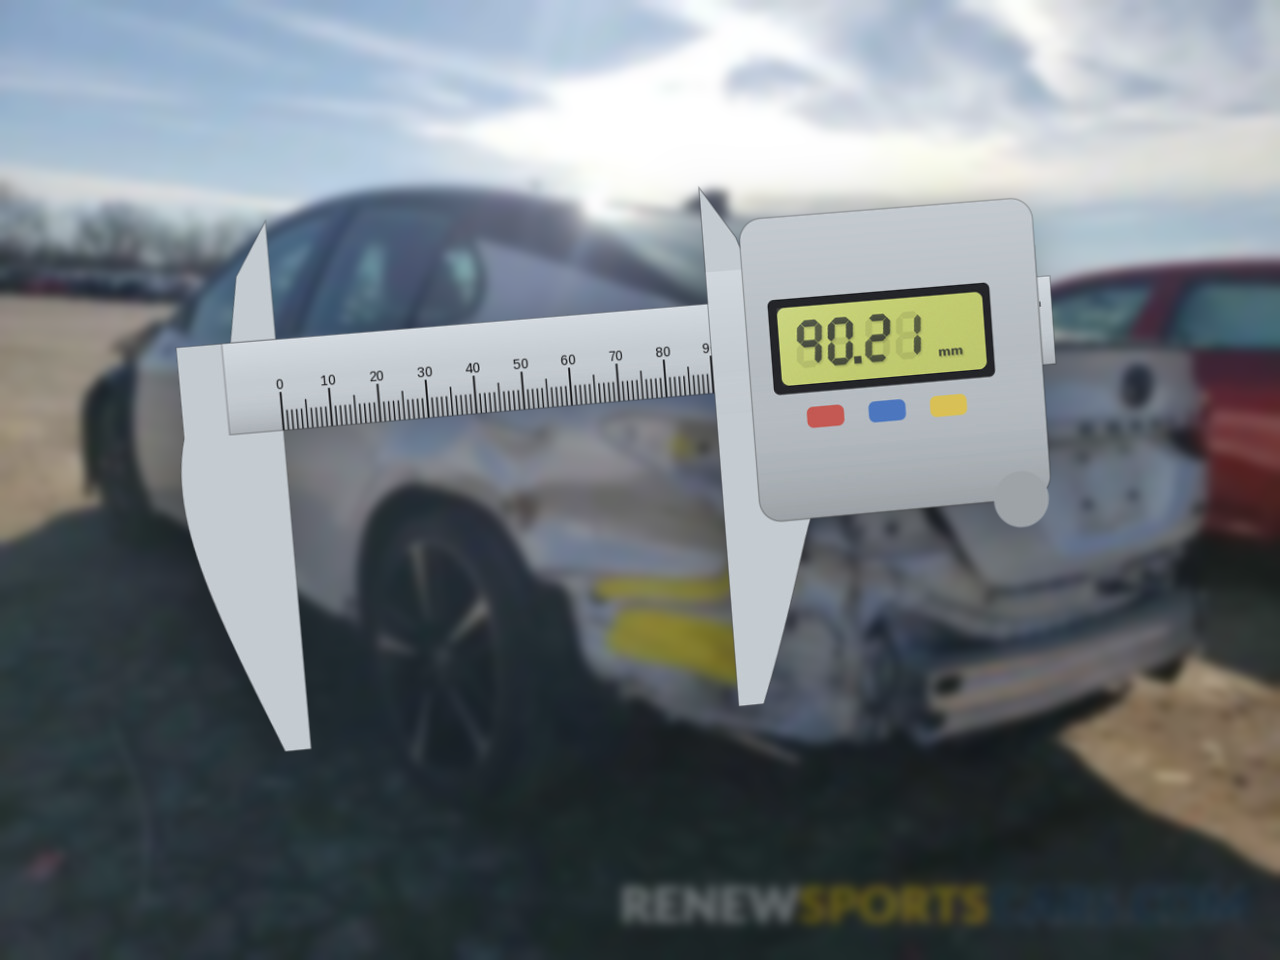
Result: 90.21 mm
